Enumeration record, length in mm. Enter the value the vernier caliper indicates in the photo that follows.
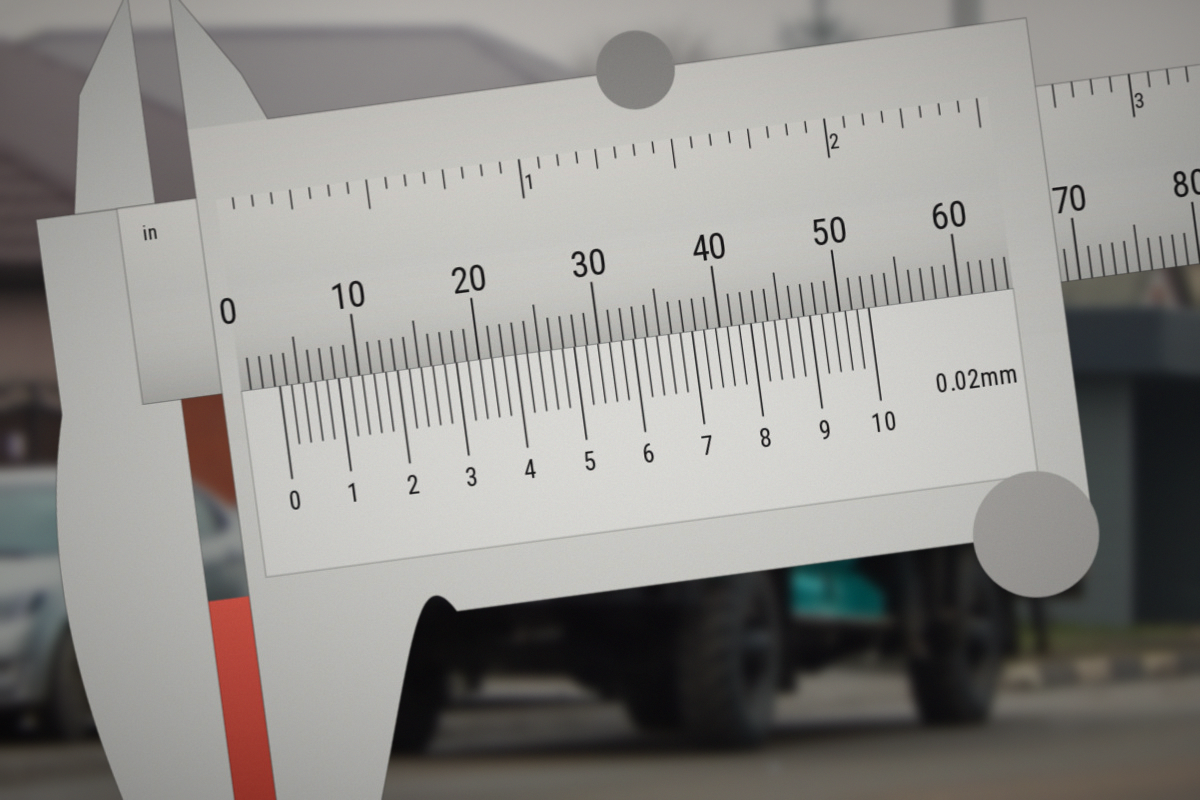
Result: 3.4 mm
